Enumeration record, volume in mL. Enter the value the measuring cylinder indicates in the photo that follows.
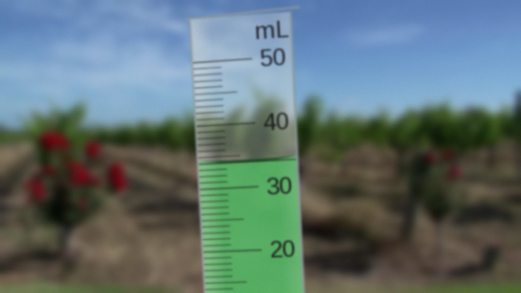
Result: 34 mL
